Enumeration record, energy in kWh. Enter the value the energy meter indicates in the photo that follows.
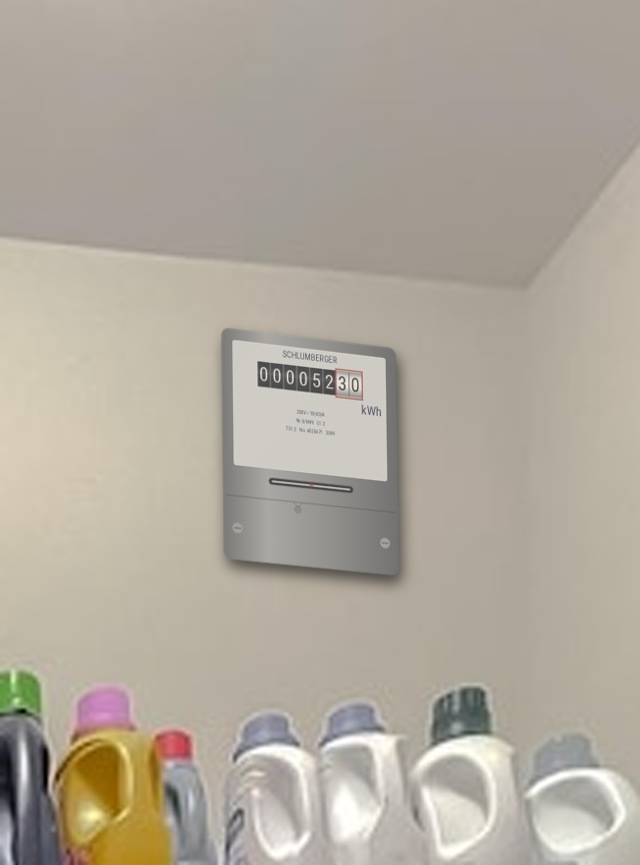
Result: 52.30 kWh
